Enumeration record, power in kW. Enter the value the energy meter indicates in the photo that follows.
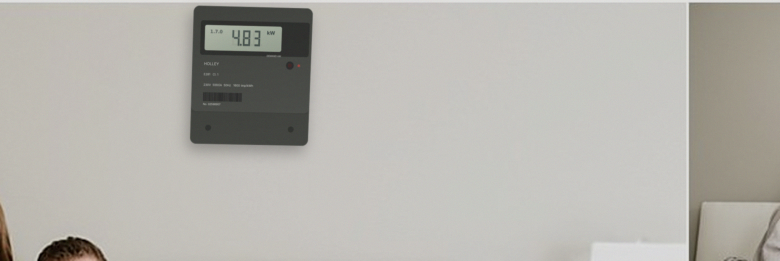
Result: 4.83 kW
